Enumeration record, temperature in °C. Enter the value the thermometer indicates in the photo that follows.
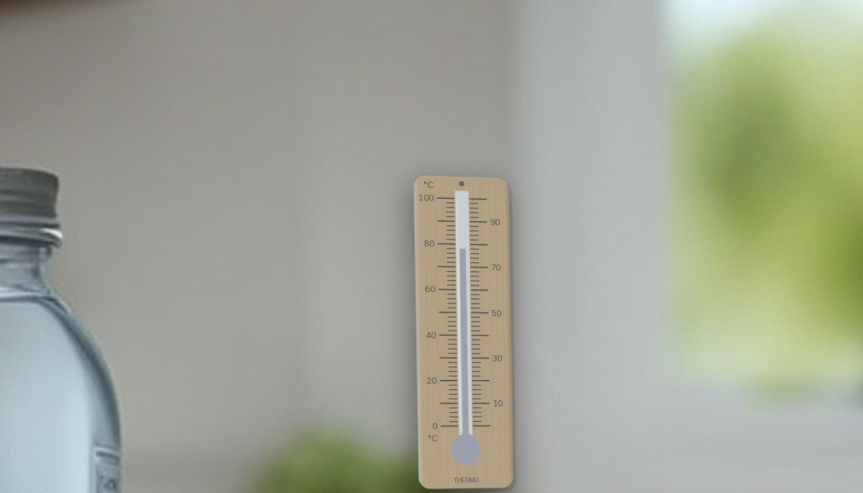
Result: 78 °C
